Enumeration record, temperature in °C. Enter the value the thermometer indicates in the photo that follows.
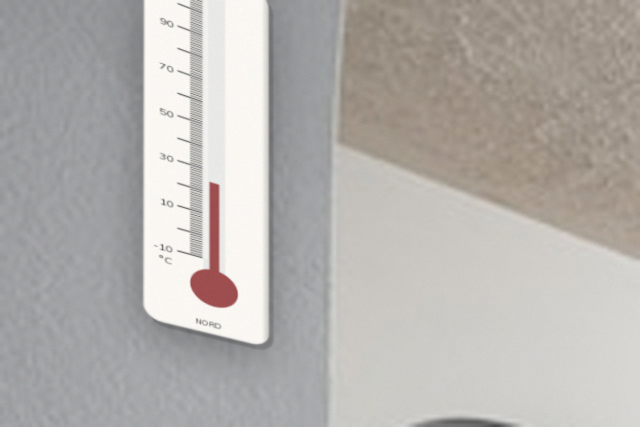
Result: 25 °C
